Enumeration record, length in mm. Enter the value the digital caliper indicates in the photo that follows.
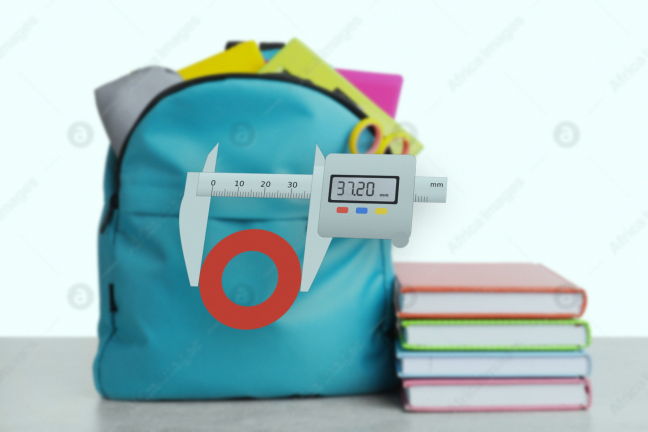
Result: 37.20 mm
